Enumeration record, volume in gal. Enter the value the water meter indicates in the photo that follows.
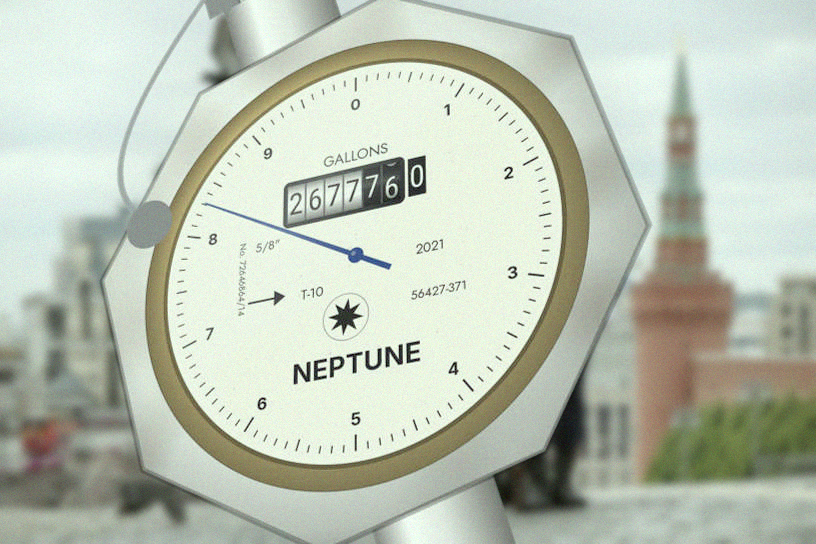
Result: 2677758.3 gal
